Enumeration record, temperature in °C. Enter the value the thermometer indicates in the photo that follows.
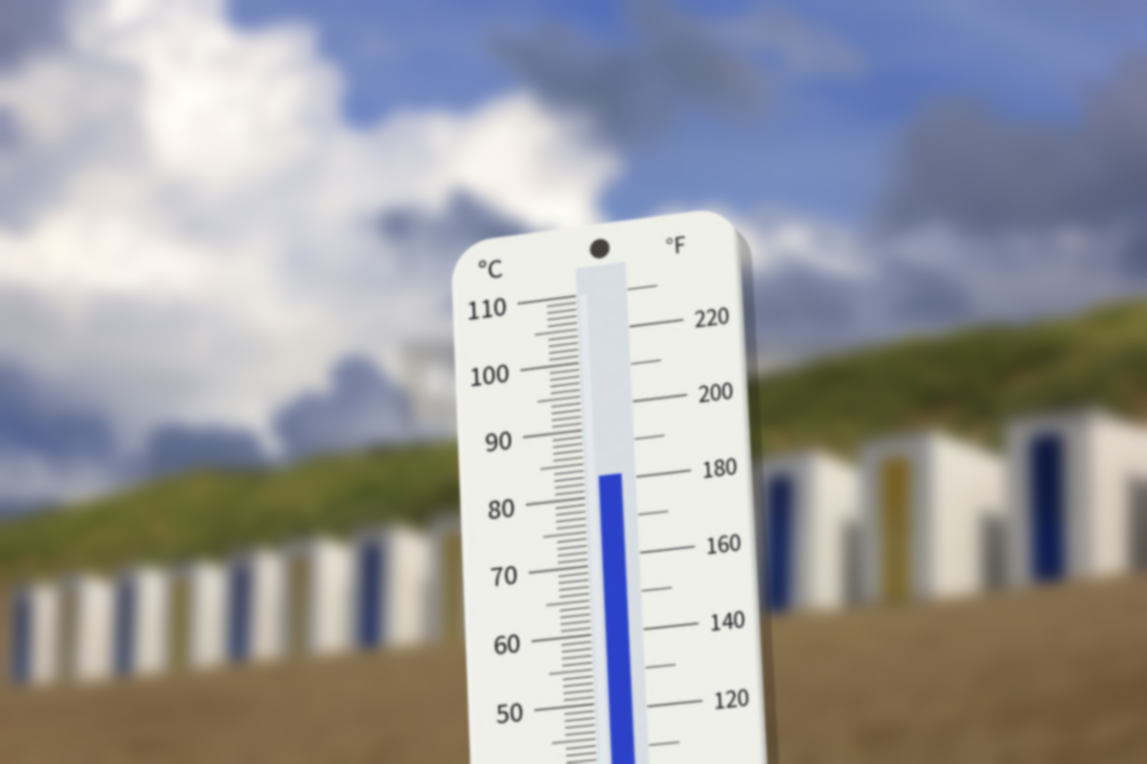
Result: 83 °C
